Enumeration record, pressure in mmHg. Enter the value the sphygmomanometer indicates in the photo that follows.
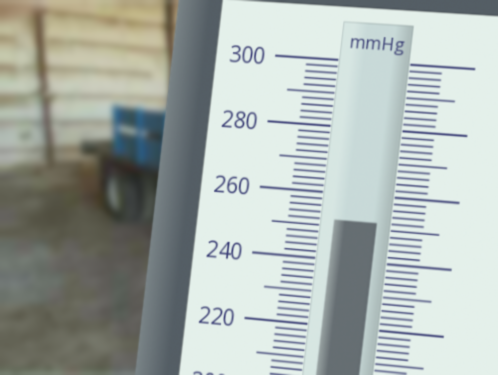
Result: 252 mmHg
